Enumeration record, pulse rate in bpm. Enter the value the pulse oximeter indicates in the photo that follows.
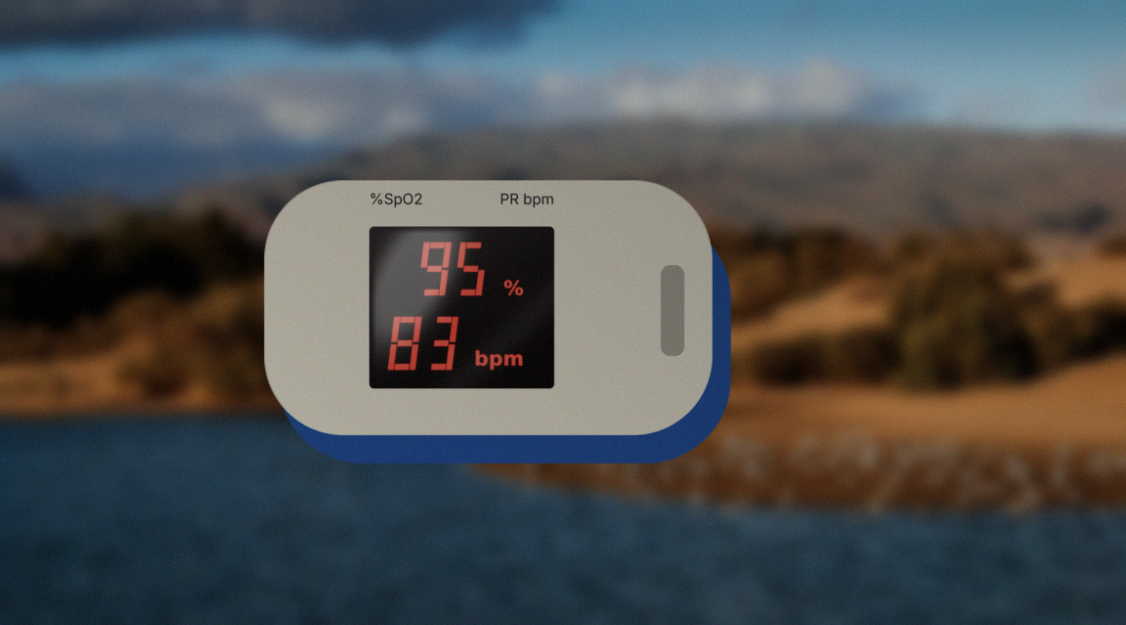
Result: 83 bpm
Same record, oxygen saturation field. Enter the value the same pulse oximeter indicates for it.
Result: 95 %
